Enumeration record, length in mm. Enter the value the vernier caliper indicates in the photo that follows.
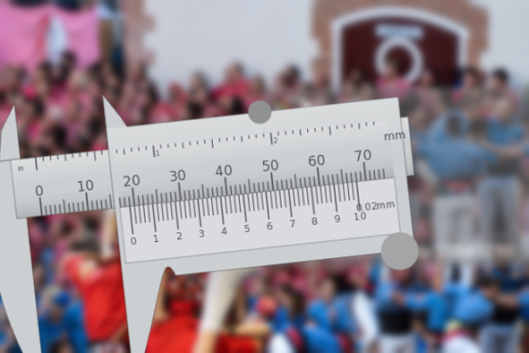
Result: 19.0 mm
